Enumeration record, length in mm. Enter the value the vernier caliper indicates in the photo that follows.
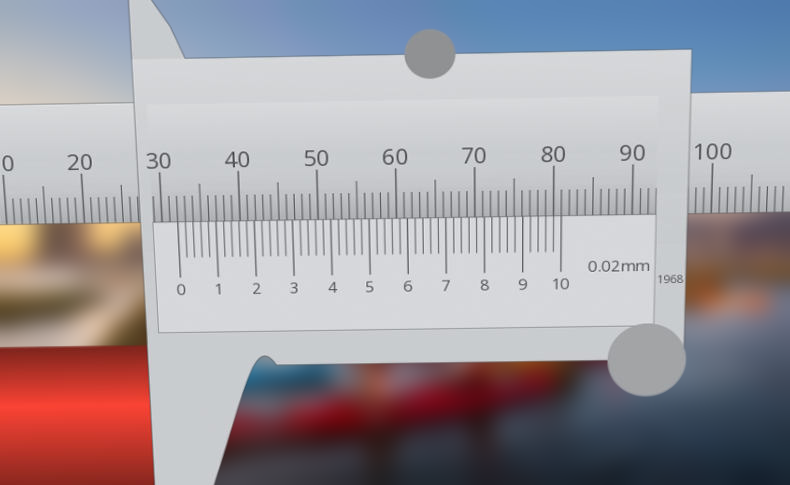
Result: 32.0 mm
